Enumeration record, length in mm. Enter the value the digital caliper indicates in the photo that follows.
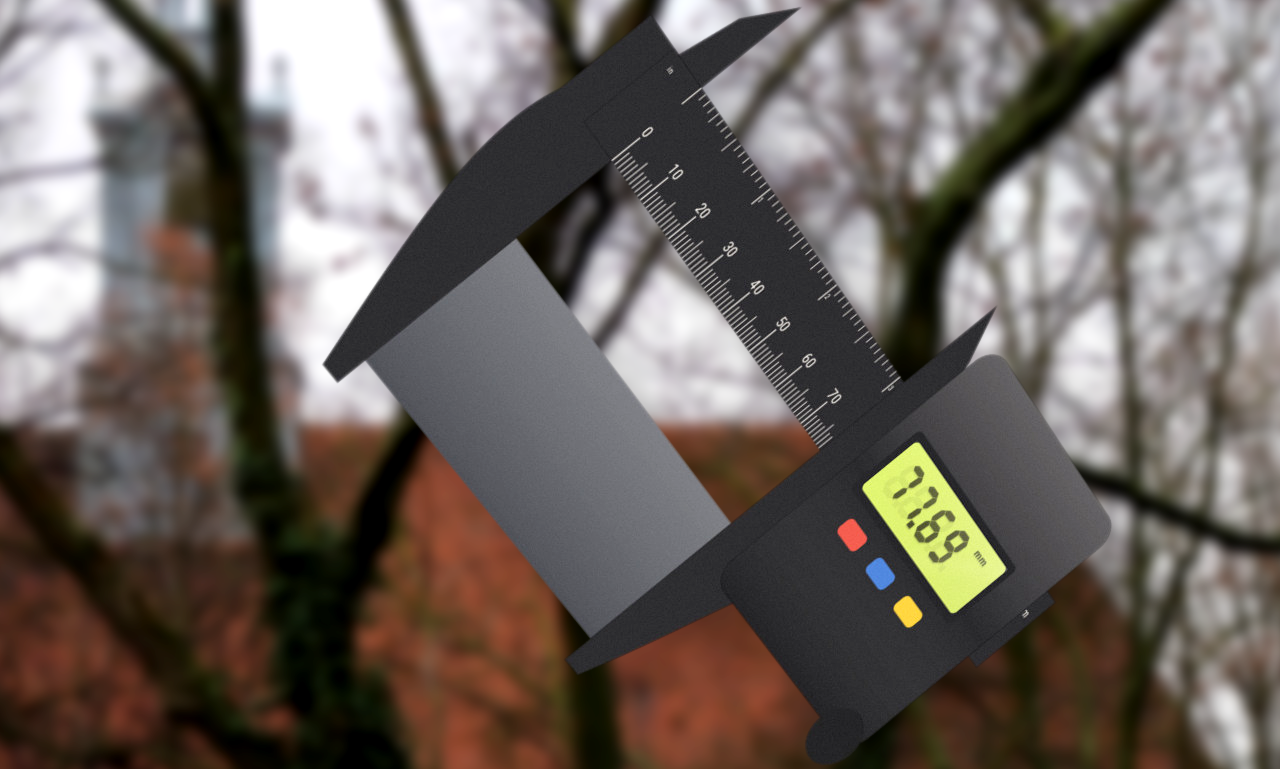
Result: 77.69 mm
